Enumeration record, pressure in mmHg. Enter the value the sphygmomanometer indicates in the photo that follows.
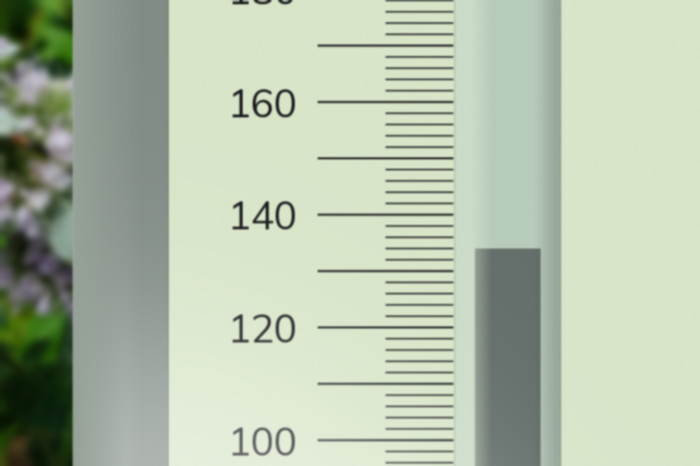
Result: 134 mmHg
